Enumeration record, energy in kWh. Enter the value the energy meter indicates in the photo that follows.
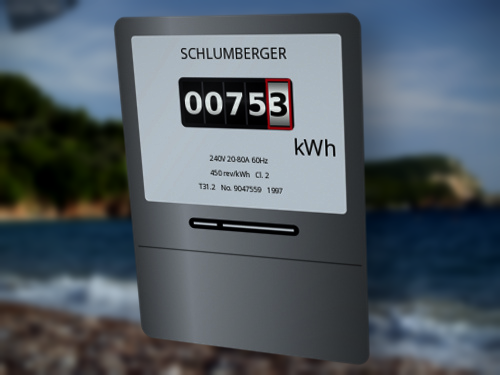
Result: 75.3 kWh
